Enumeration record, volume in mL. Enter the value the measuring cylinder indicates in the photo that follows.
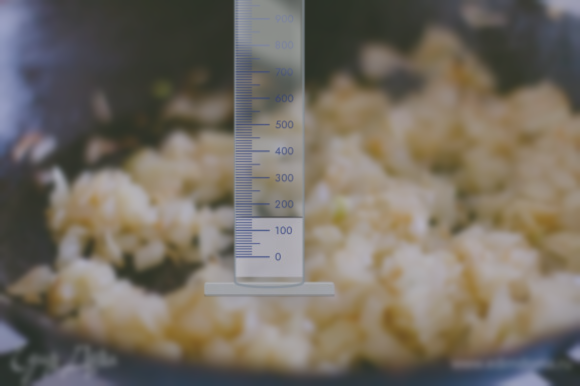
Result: 150 mL
